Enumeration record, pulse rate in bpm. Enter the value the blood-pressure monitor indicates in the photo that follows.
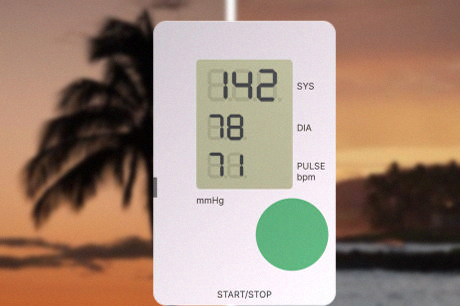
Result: 71 bpm
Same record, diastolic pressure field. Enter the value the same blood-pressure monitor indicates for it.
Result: 78 mmHg
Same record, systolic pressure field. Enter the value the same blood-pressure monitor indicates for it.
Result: 142 mmHg
